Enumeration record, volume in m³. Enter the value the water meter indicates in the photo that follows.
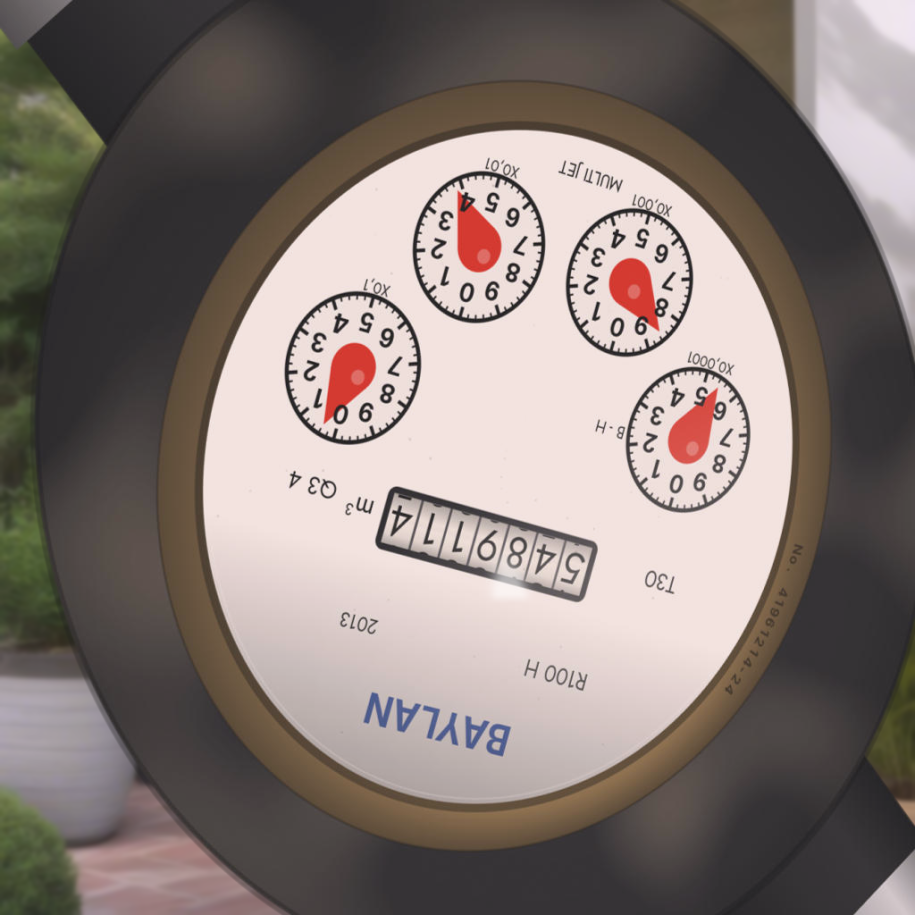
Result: 5489114.0385 m³
